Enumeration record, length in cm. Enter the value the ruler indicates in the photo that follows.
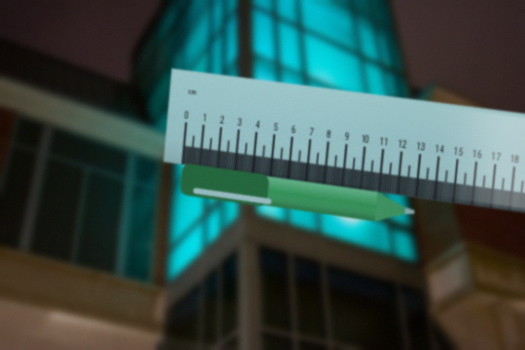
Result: 13 cm
